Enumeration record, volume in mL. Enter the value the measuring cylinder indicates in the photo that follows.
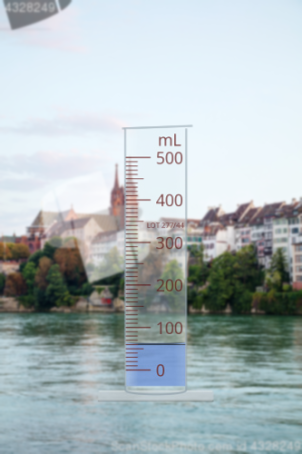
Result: 60 mL
